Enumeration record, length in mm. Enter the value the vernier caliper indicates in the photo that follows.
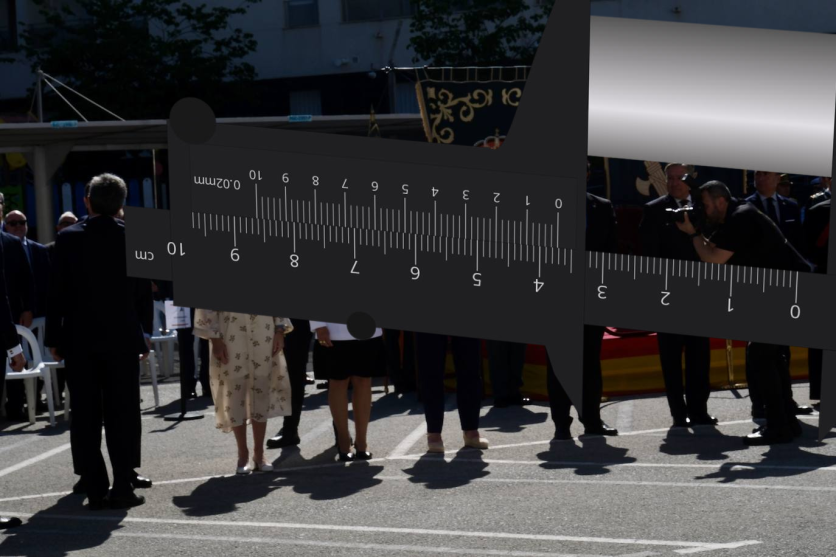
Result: 37.2 mm
